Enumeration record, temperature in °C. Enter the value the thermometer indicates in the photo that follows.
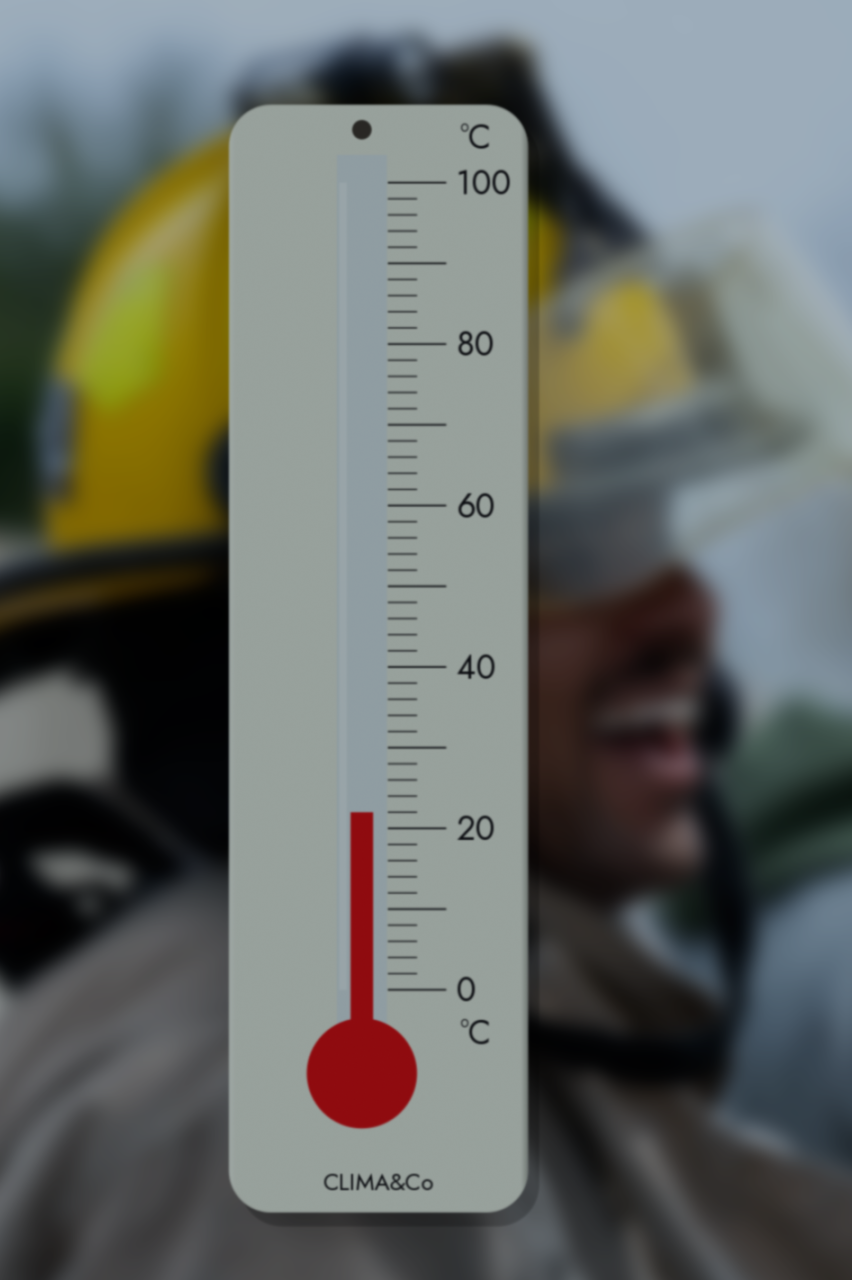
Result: 22 °C
